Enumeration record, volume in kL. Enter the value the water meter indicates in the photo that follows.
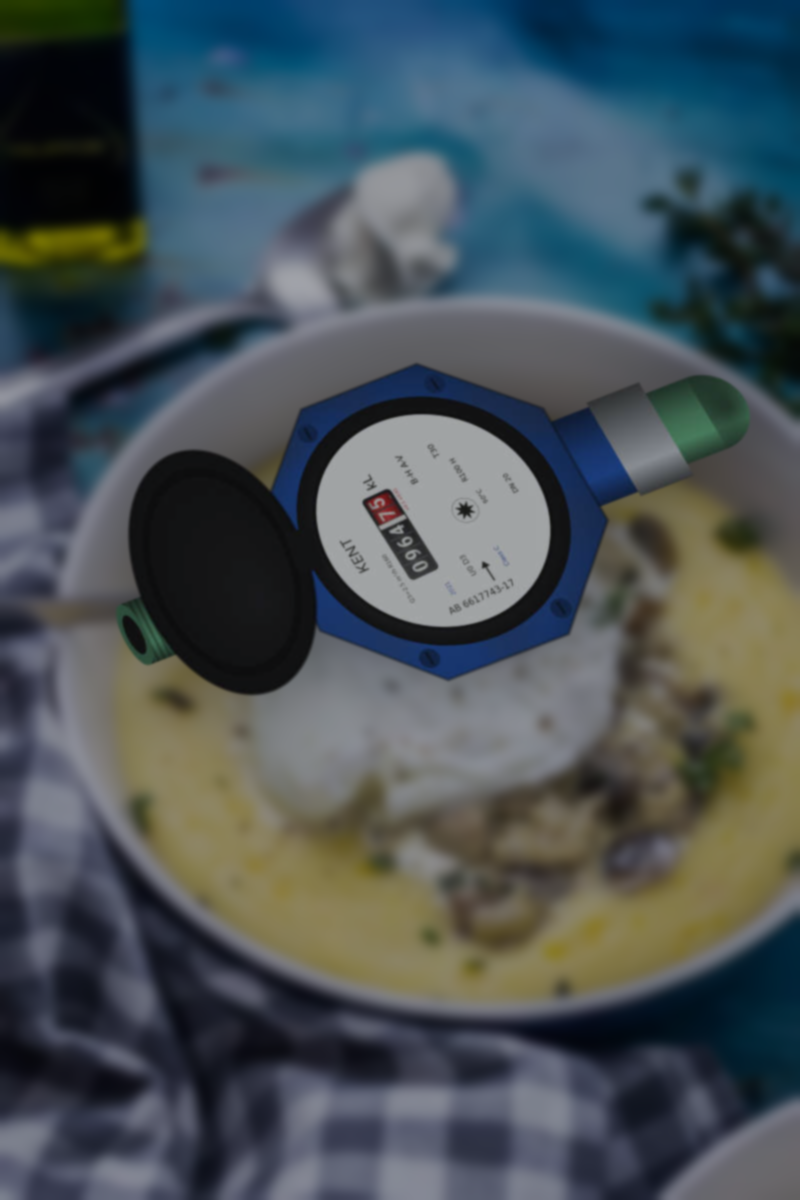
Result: 964.75 kL
